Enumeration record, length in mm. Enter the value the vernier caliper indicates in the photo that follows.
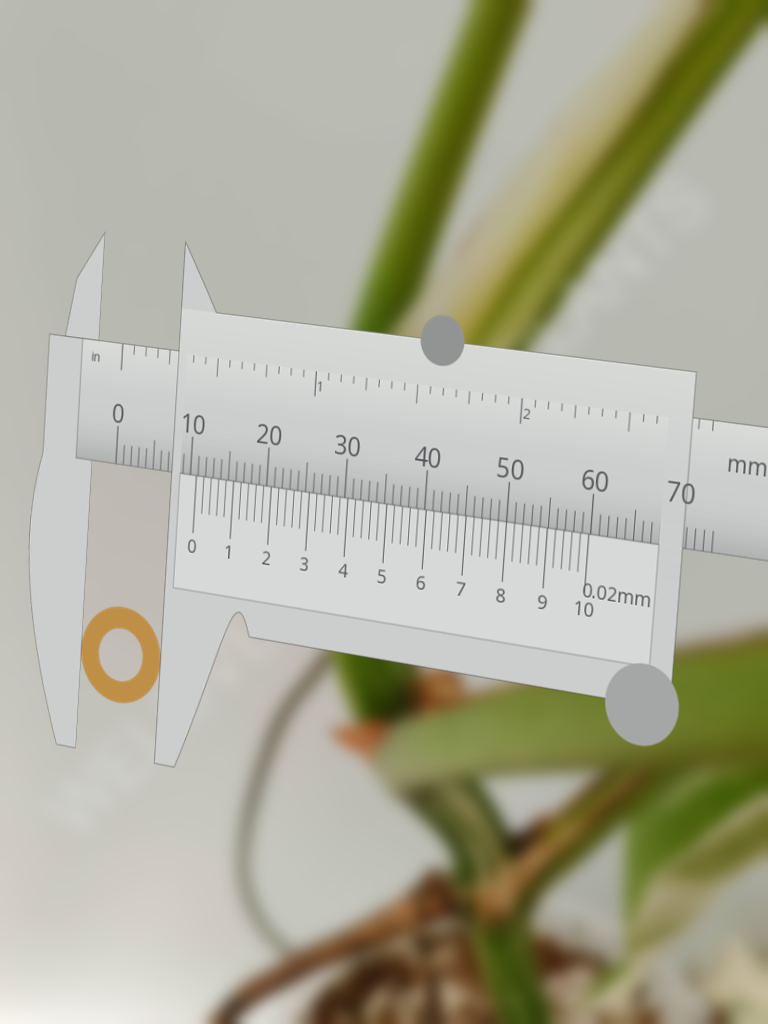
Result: 10.8 mm
